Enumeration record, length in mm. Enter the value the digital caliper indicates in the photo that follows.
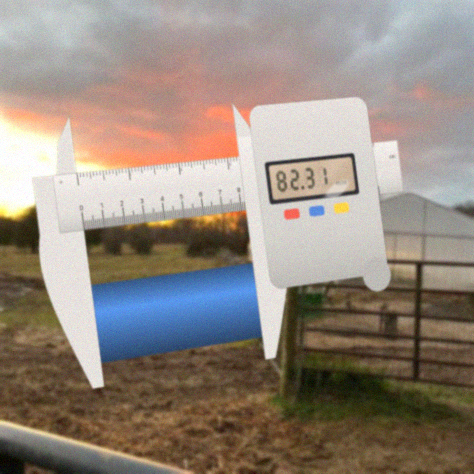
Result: 82.31 mm
